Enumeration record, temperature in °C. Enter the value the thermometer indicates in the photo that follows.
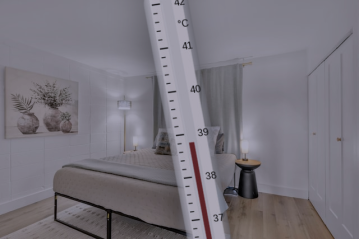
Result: 38.8 °C
